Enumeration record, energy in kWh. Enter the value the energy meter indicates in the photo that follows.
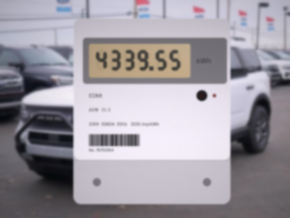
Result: 4339.55 kWh
